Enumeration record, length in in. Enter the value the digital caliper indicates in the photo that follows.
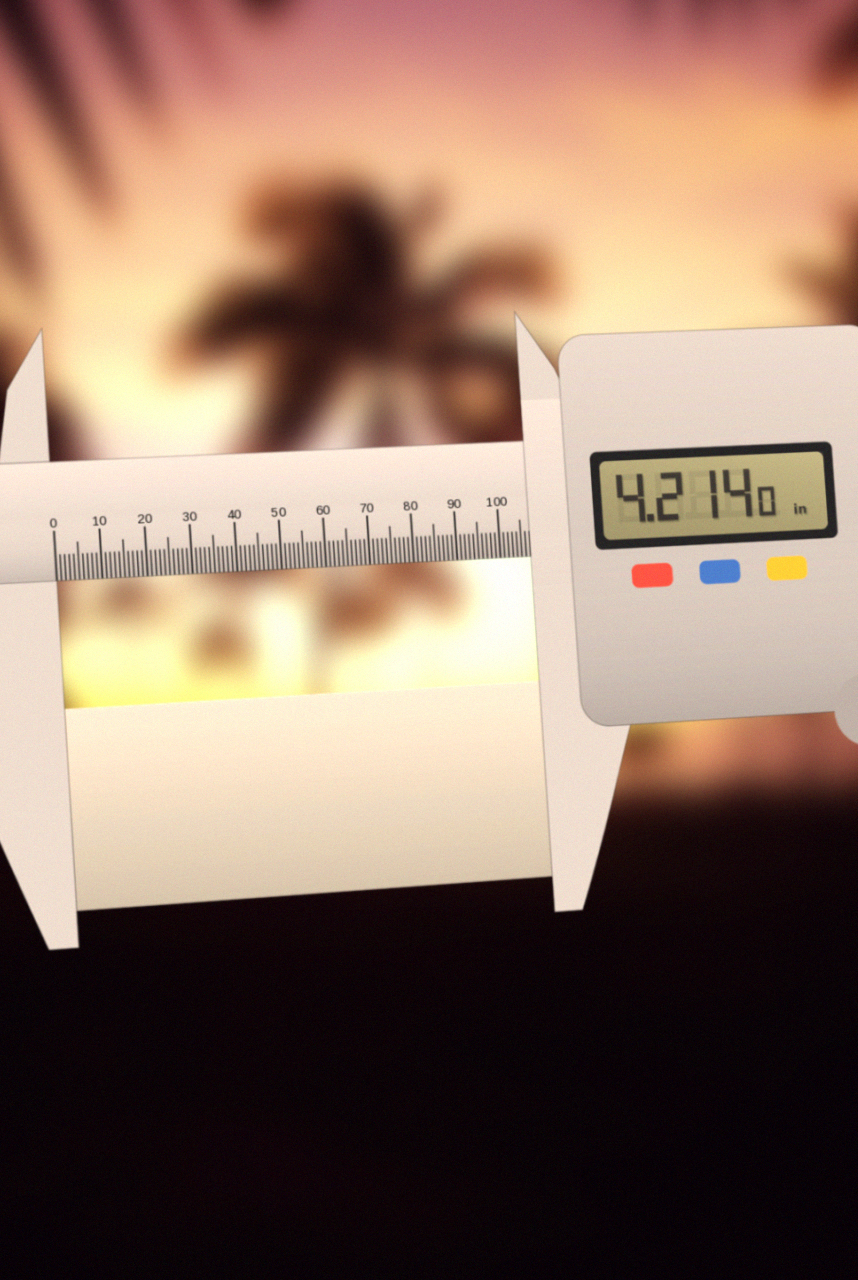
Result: 4.2140 in
